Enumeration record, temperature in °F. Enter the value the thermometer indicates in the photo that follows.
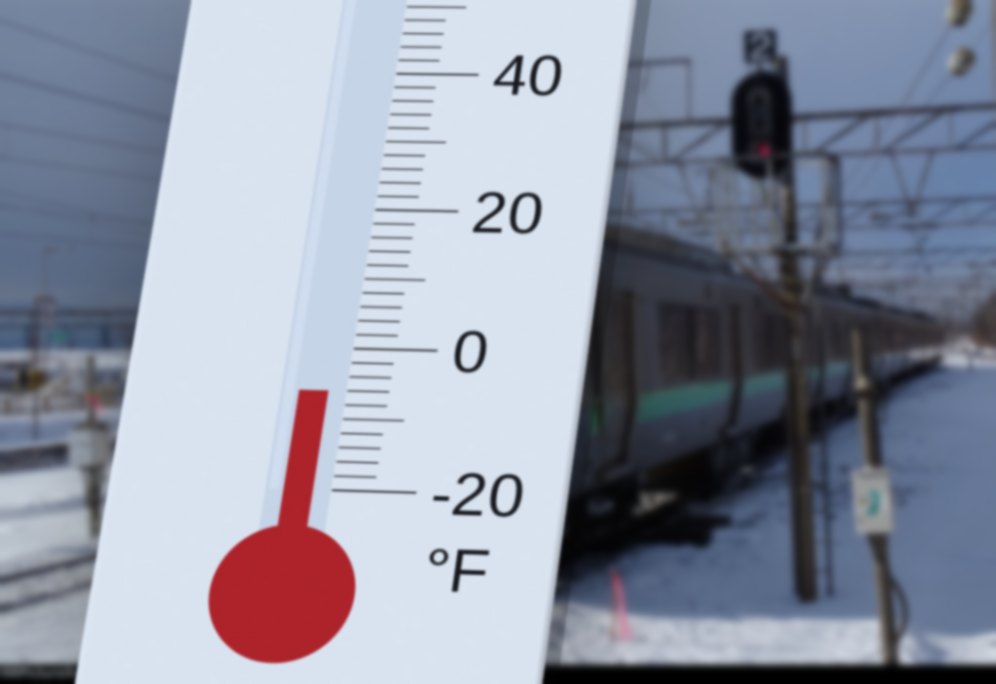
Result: -6 °F
